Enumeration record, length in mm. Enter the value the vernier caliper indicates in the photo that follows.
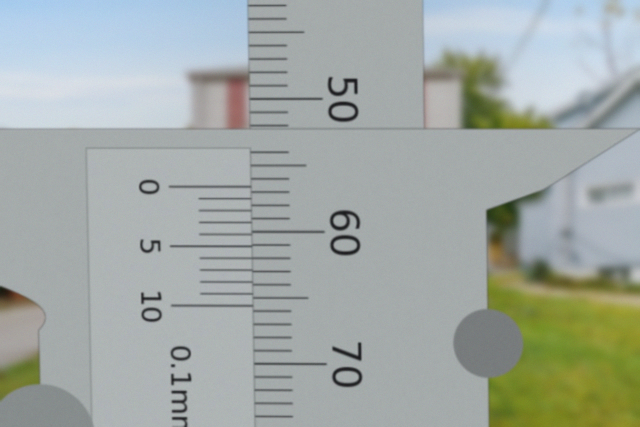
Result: 56.6 mm
